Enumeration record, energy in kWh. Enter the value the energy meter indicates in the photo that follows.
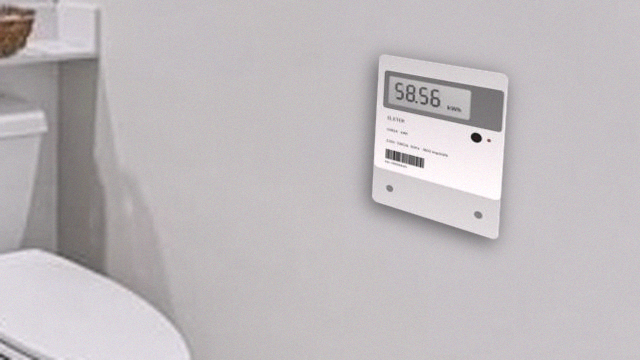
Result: 58.56 kWh
